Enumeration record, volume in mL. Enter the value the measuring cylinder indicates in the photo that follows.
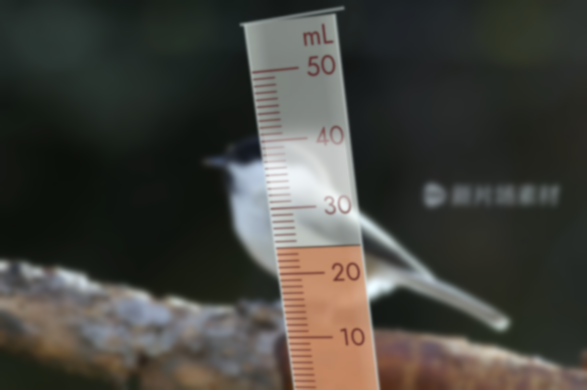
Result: 24 mL
